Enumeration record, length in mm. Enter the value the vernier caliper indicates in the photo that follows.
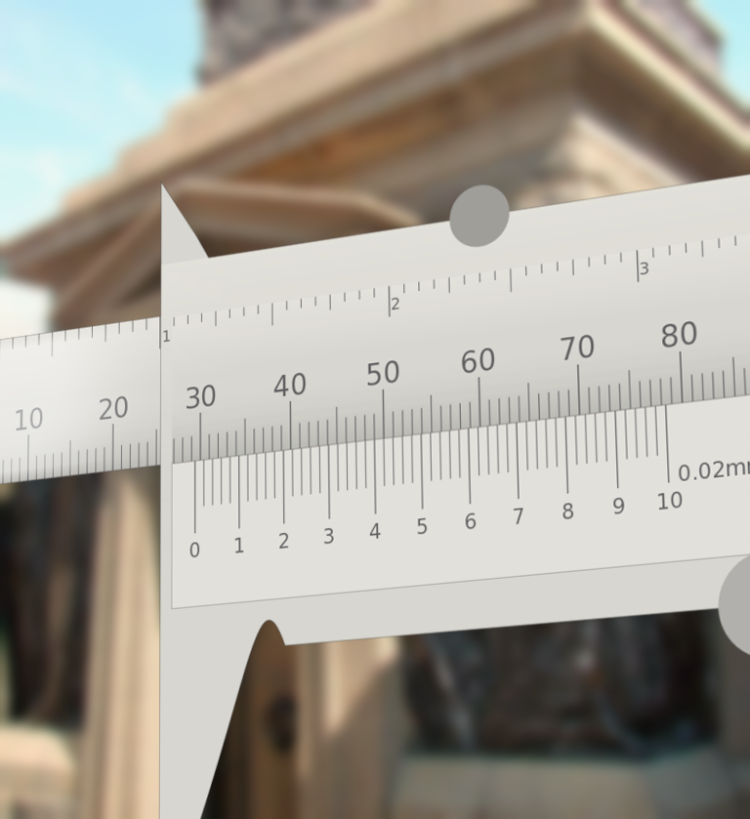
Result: 29.4 mm
